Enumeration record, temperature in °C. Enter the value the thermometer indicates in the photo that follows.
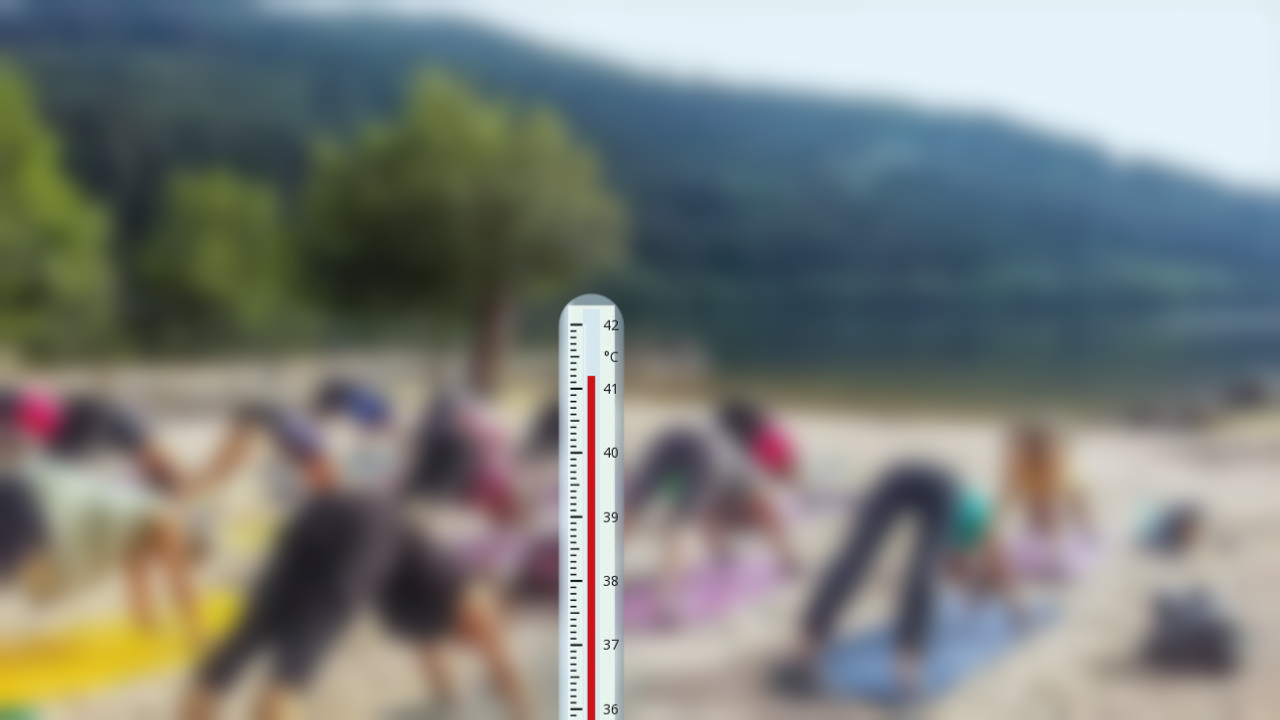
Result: 41.2 °C
